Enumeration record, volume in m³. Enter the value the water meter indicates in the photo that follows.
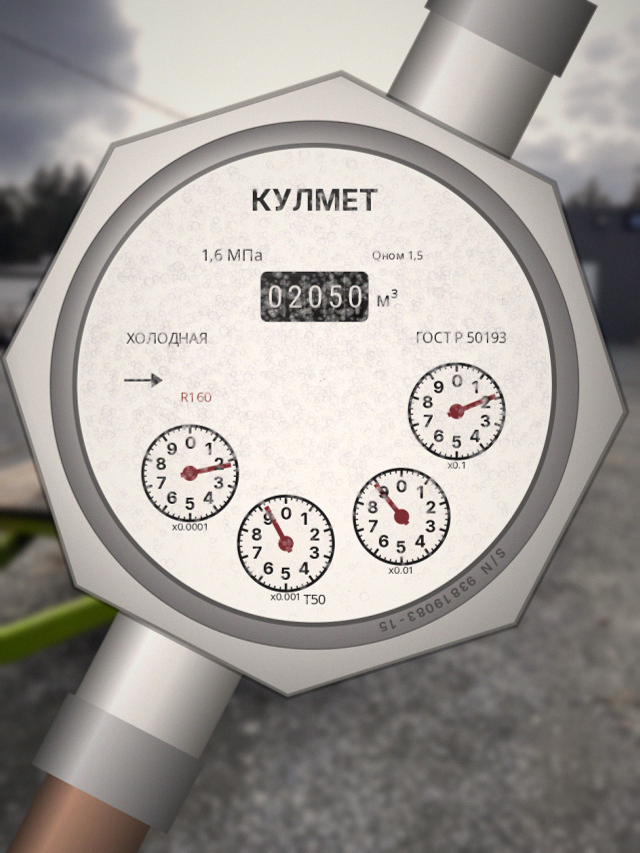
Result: 2050.1892 m³
